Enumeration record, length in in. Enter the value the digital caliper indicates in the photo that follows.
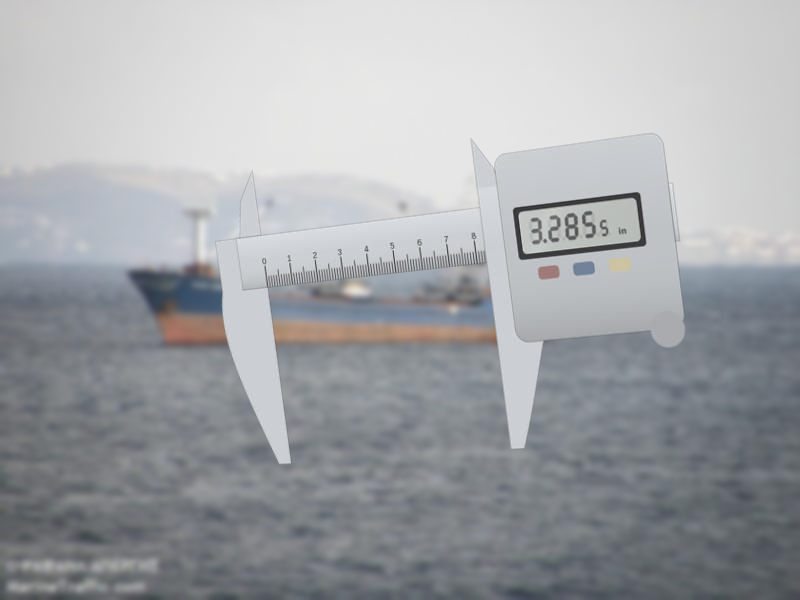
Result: 3.2855 in
